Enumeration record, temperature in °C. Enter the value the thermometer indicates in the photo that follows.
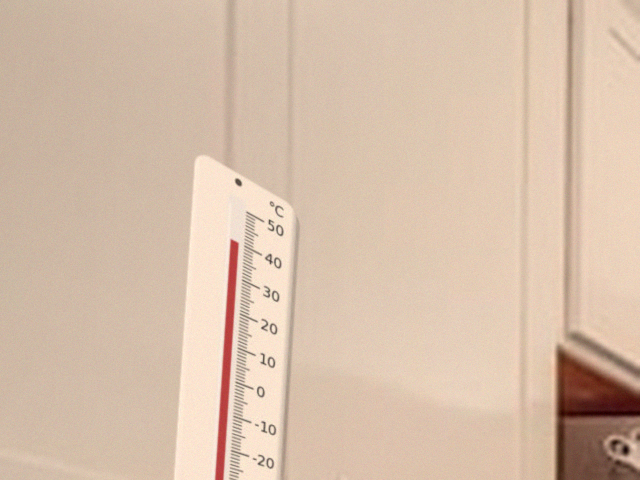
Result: 40 °C
